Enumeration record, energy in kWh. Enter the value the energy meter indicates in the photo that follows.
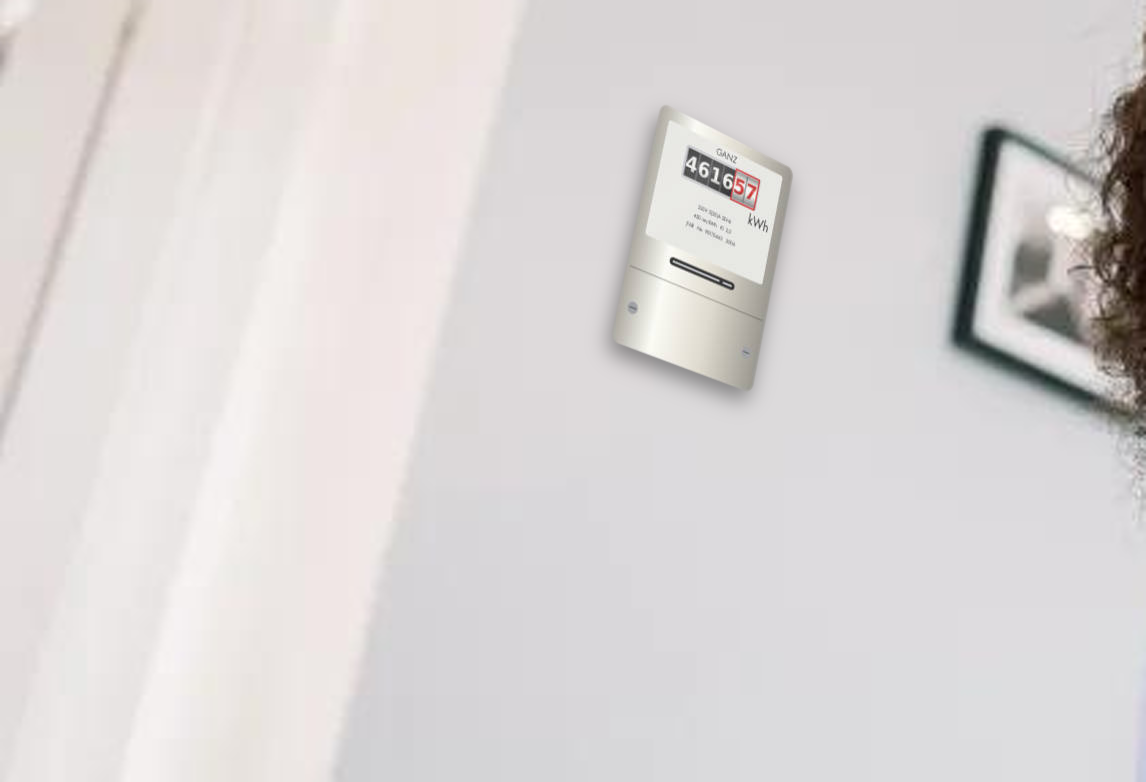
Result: 4616.57 kWh
